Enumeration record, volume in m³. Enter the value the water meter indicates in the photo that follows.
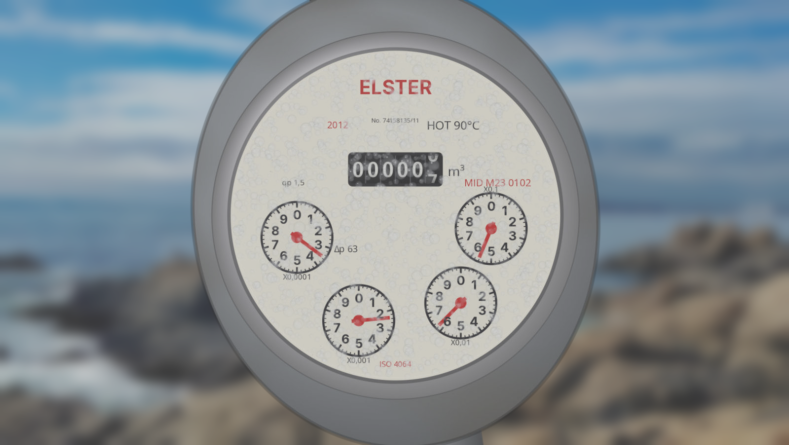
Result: 6.5623 m³
